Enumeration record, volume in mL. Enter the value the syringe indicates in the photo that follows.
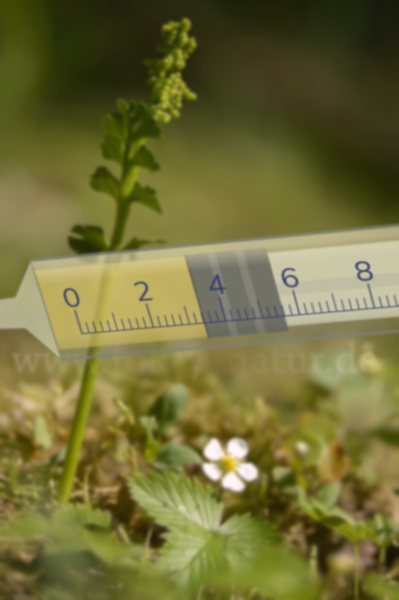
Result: 3.4 mL
